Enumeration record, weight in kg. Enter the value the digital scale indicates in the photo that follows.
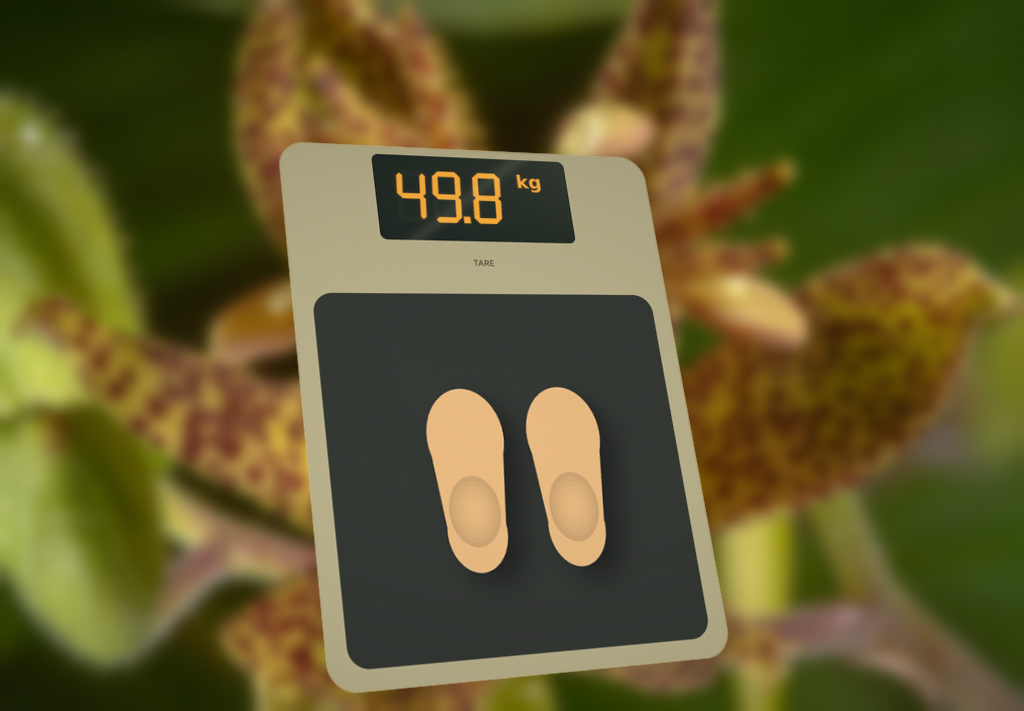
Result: 49.8 kg
